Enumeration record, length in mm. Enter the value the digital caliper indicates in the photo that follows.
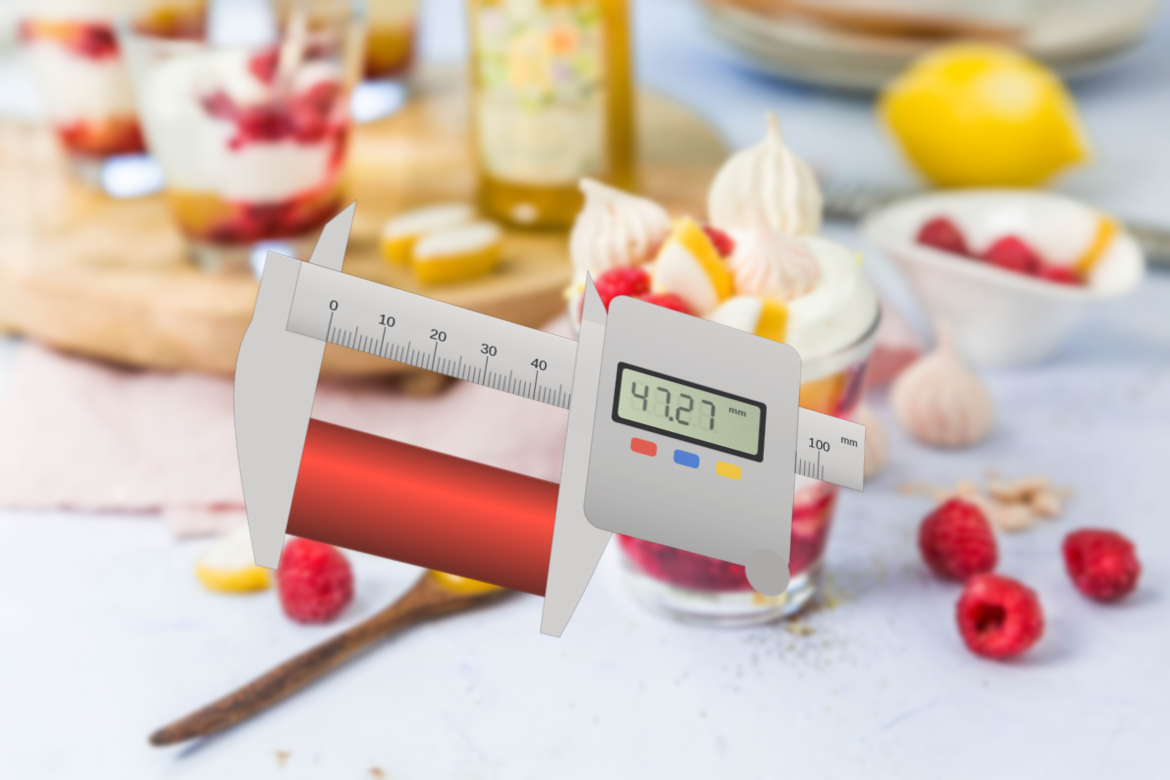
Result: 47.27 mm
